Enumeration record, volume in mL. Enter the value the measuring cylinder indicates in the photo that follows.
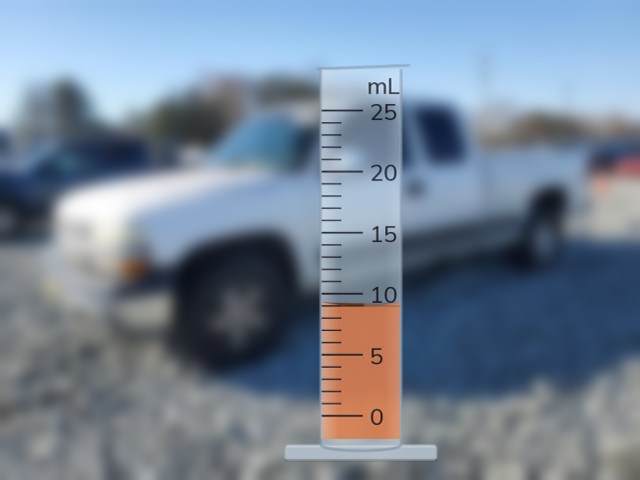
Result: 9 mL
